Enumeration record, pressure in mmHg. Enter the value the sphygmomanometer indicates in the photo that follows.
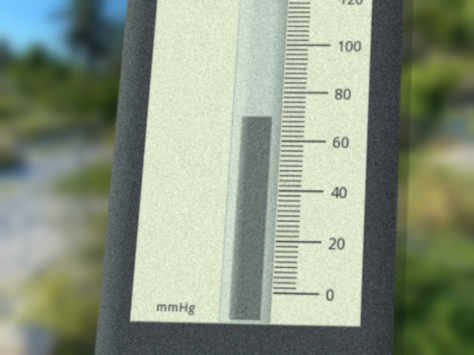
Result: 70 mmHg
